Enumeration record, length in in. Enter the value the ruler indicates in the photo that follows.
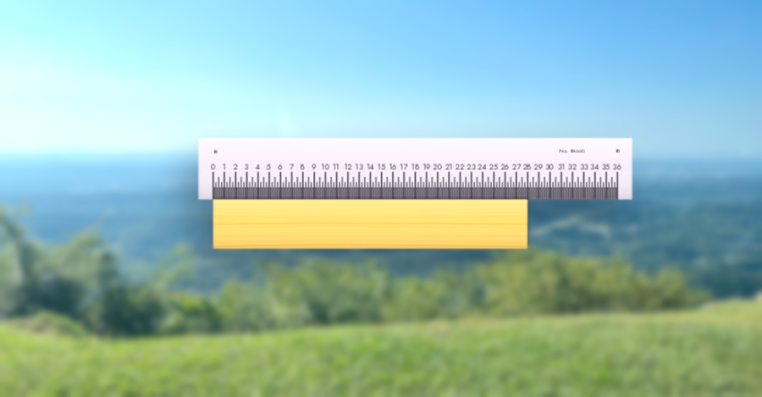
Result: 28 in
